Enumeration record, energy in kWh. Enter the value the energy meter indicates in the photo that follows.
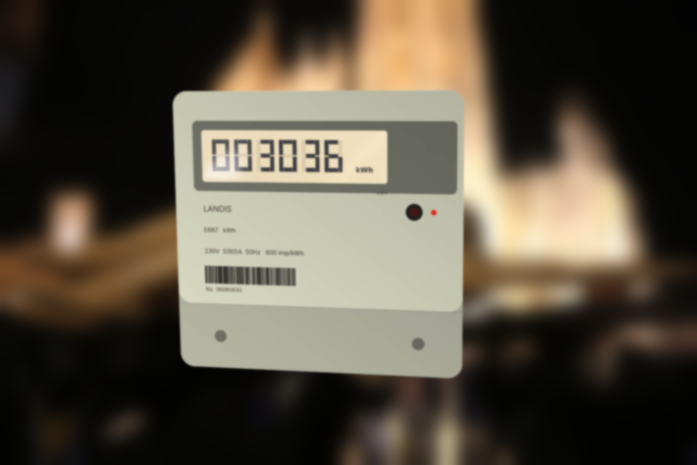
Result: 3036 kWh
